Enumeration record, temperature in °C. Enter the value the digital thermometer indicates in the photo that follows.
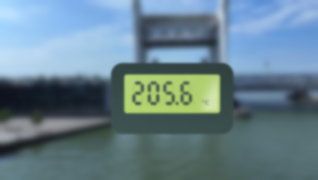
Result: 205.6 °C
